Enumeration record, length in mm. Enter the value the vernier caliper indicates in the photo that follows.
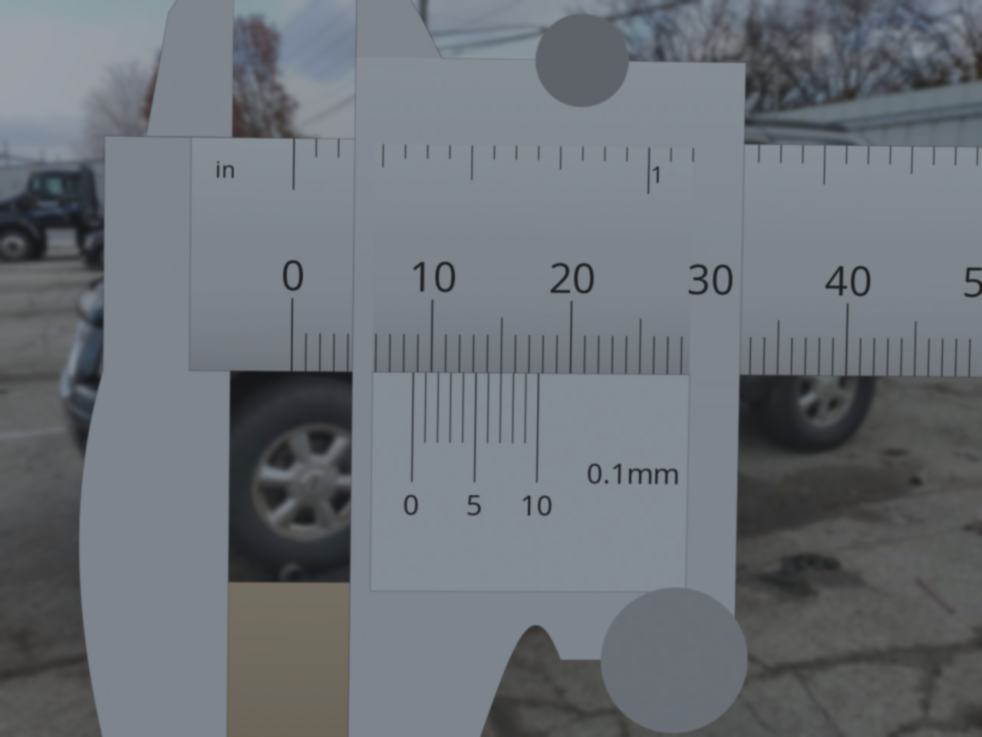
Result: 8.7 mm
